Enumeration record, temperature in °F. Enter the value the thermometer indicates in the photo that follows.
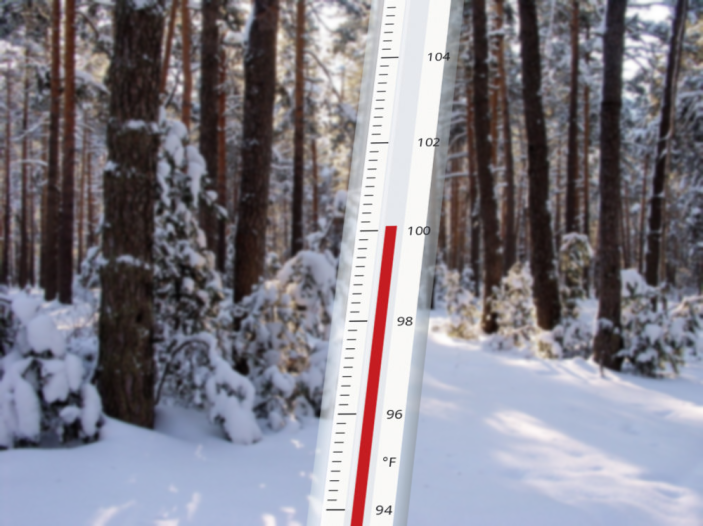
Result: 100.1 °F
